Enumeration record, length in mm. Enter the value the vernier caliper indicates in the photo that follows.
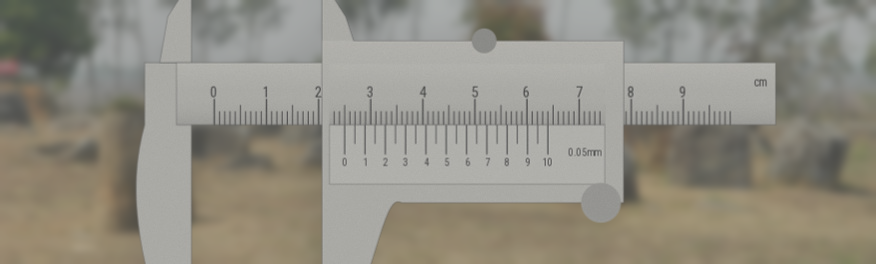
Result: 25.0 mm
